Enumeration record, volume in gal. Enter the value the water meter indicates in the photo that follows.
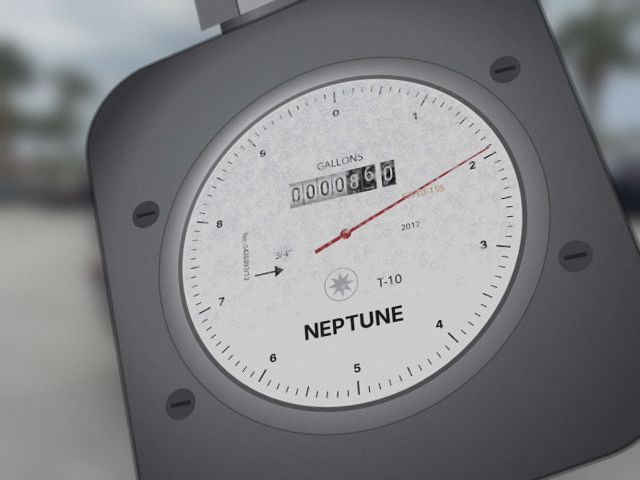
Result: 861.9 gal
